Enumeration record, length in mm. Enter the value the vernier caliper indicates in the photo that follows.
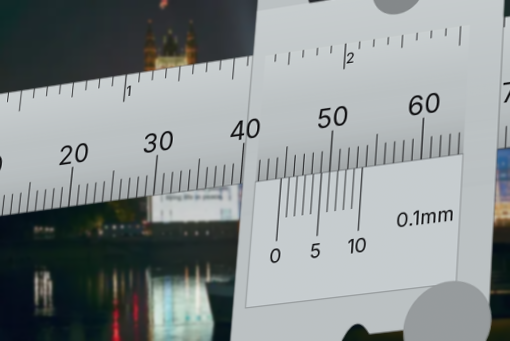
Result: 44.6 mm
